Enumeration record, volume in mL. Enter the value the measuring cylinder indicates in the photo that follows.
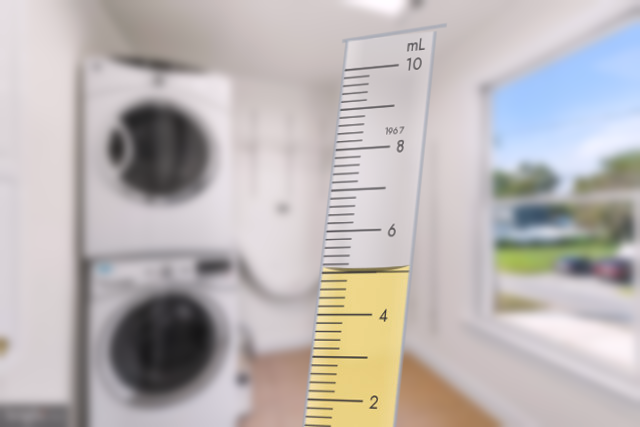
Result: 5 mL
